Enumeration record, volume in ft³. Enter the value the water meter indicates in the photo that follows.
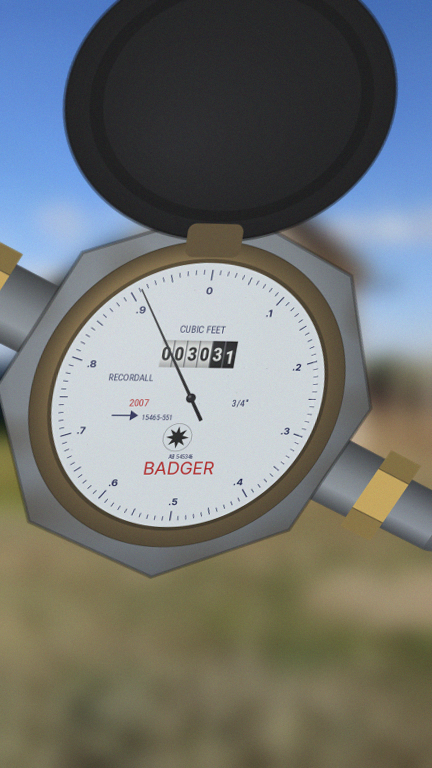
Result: 3030.91 ft³
